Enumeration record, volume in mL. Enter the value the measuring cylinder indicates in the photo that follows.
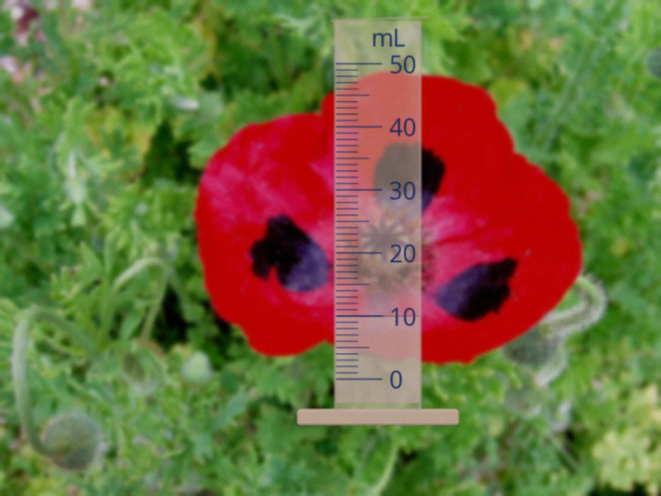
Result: 10 mL
